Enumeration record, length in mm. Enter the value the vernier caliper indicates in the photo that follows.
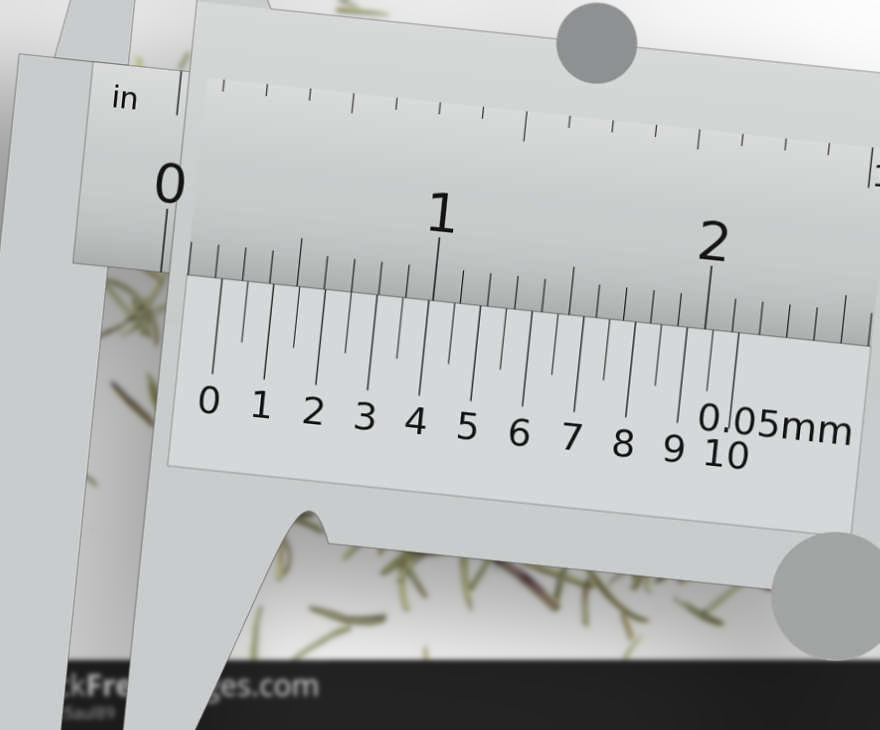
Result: 2.25 mm
